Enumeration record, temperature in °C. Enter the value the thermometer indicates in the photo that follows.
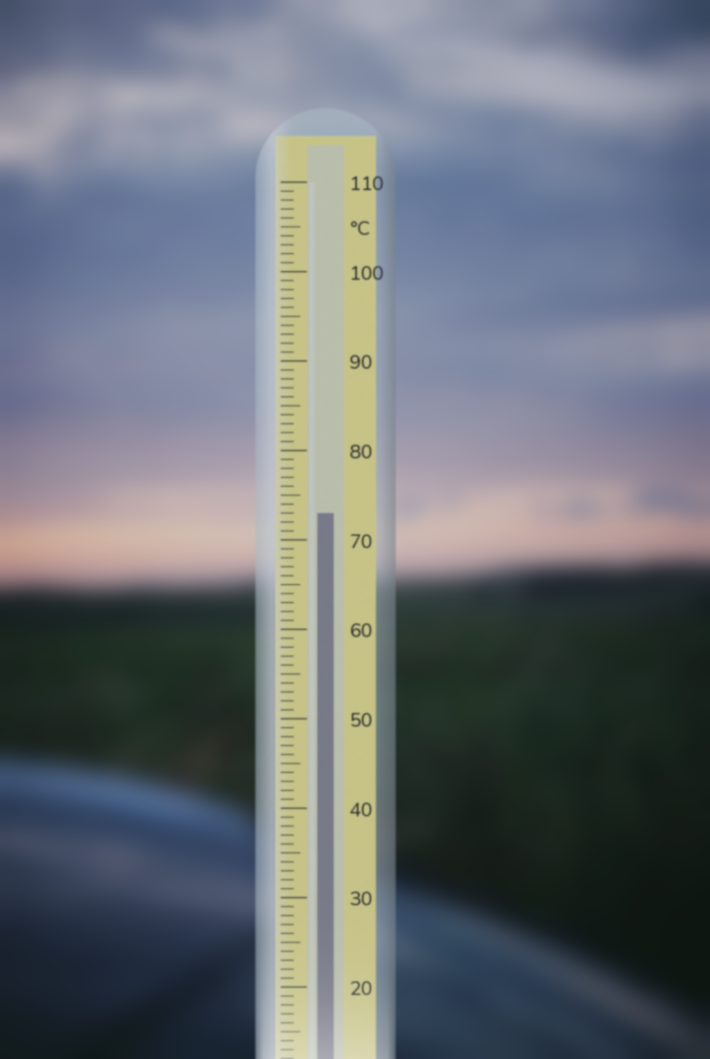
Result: 73 °C
